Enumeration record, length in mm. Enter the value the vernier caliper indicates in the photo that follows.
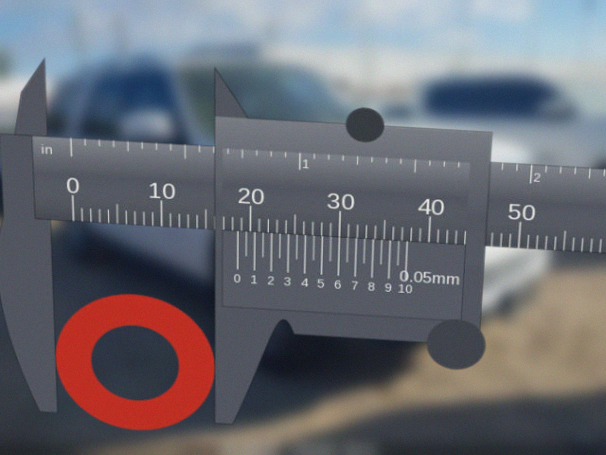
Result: 18.6 mm
